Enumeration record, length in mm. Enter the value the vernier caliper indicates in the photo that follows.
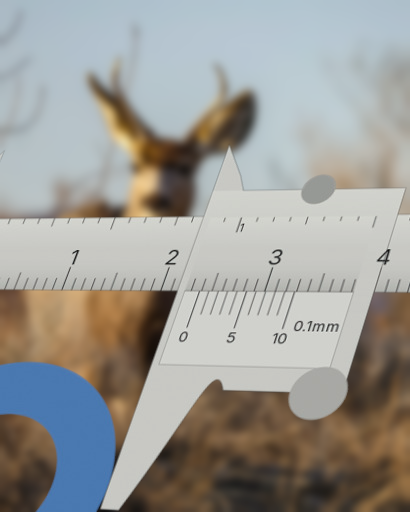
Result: 23.8 mm
